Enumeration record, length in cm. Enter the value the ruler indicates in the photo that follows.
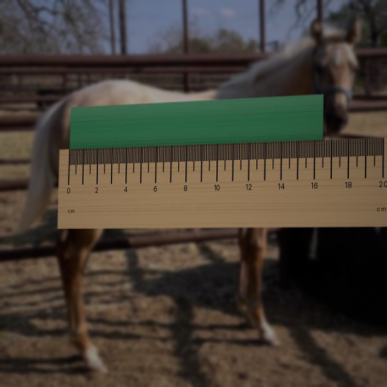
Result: 16.5 cm
